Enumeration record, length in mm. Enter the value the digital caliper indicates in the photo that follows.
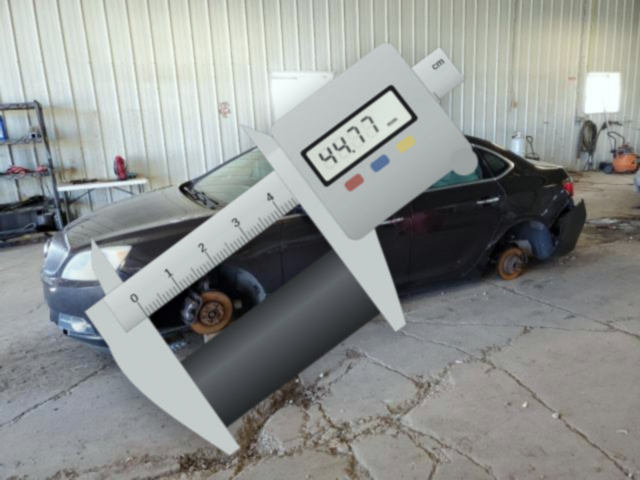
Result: 44.77 mm
